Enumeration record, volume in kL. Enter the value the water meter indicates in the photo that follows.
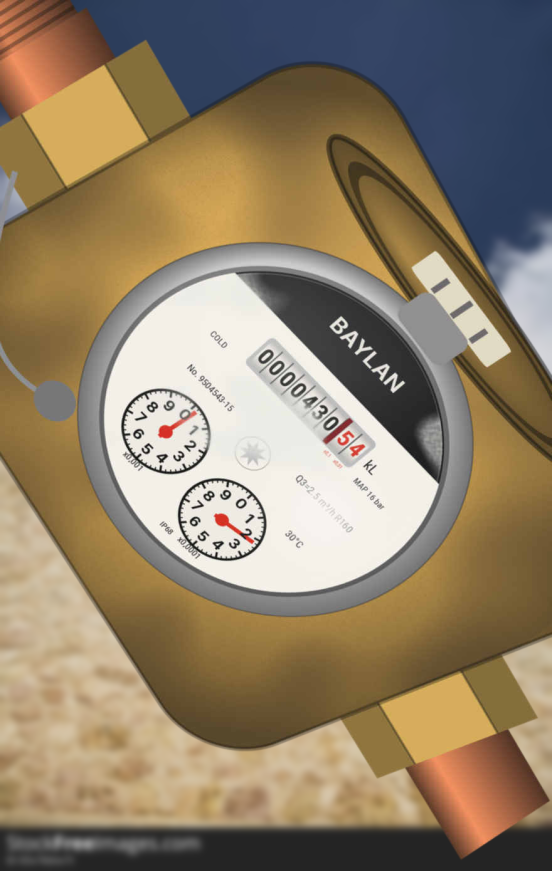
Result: 430.5402 kL
